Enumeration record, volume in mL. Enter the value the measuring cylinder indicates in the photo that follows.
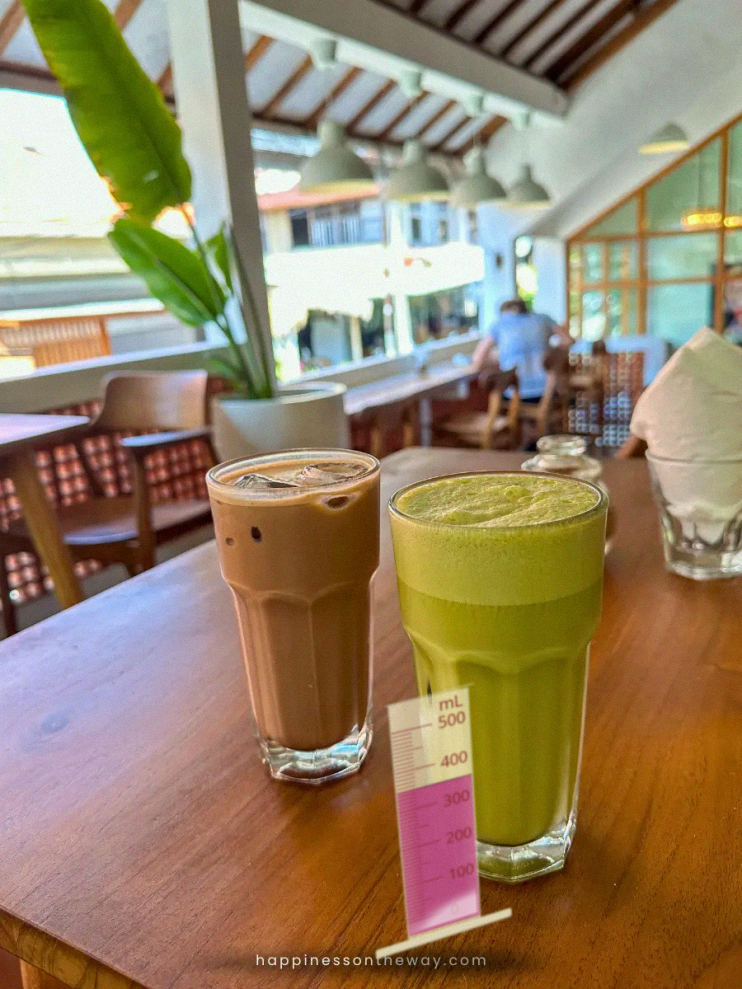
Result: 350 mL
